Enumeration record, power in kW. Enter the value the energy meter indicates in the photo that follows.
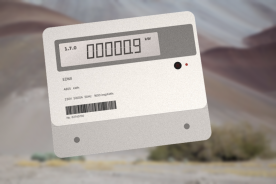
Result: 0.9 kW
